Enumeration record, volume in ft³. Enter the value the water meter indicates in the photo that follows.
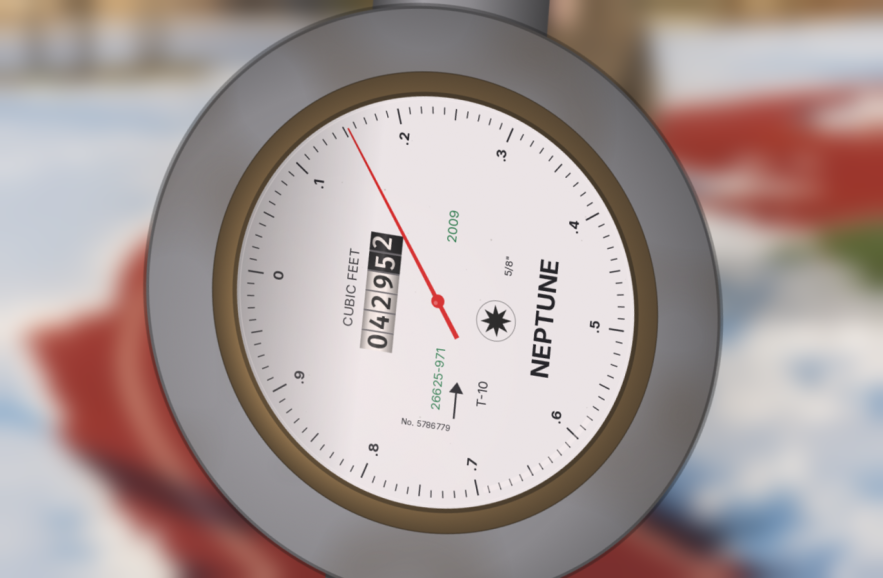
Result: 42952.15 ft³
